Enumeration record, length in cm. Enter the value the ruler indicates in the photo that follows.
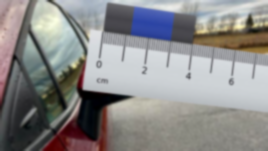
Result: 4 cm
